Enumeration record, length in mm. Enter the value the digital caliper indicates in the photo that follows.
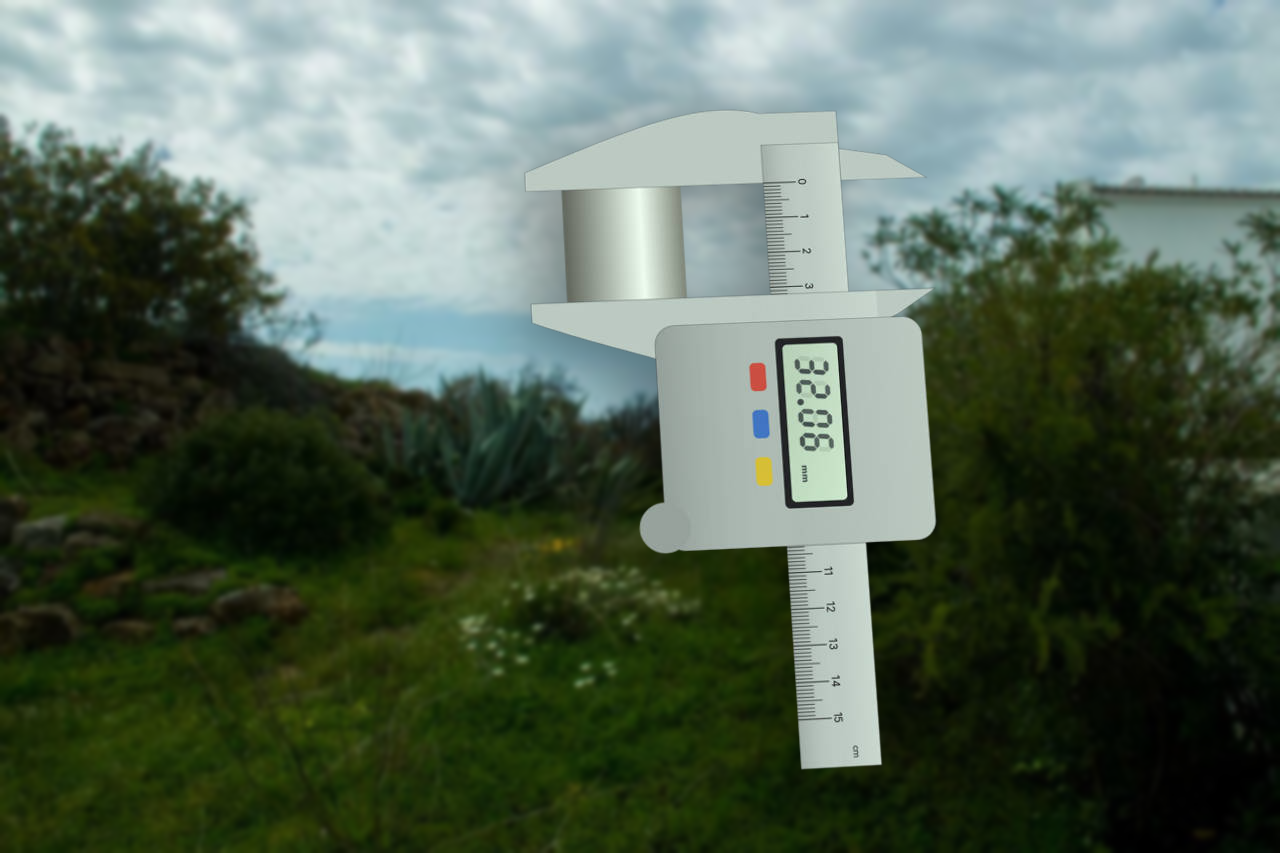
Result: 32.06 mm
